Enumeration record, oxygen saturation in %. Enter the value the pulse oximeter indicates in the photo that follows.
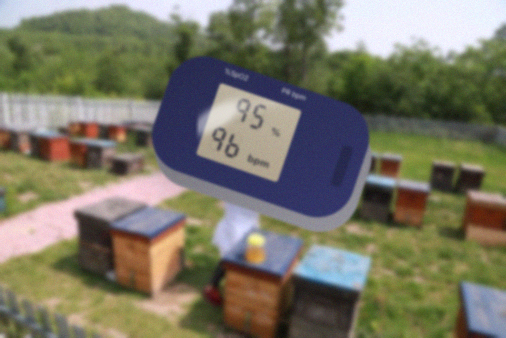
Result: 95 %
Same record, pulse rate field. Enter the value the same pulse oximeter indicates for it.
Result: 96 bpm
